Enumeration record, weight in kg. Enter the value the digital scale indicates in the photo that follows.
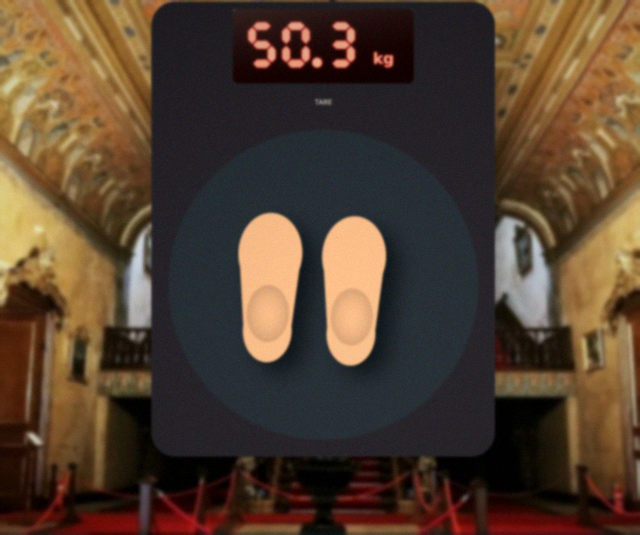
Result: 50.3 kg
